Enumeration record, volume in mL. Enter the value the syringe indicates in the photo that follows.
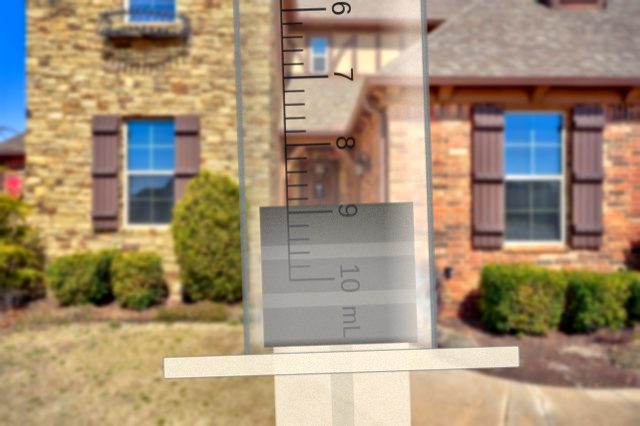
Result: 8.9 mL
